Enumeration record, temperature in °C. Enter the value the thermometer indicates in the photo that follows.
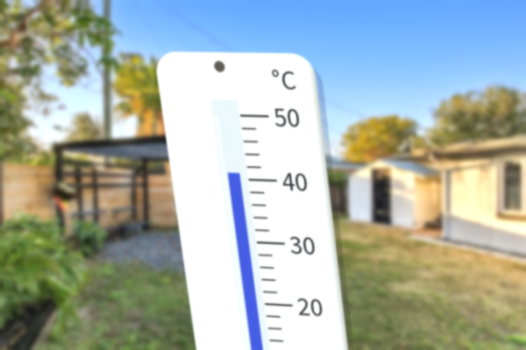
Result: 41 °C
